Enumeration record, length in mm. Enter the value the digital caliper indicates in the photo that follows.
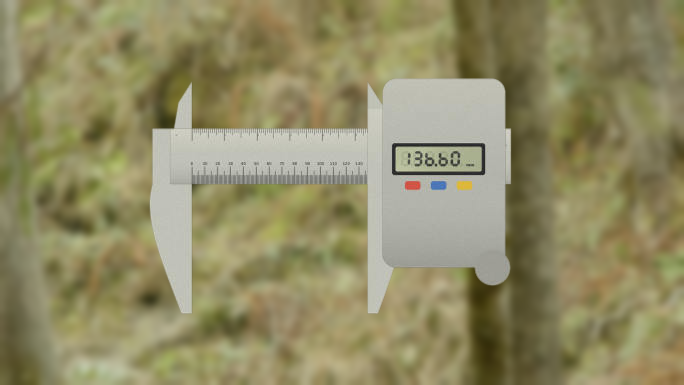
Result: 136.60 mm
